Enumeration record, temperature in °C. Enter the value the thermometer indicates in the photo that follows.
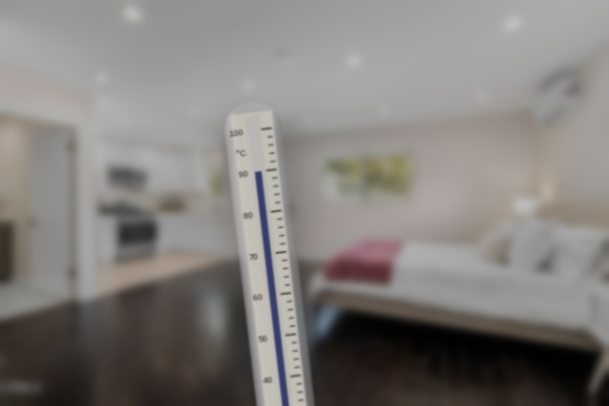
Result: 90 °C
